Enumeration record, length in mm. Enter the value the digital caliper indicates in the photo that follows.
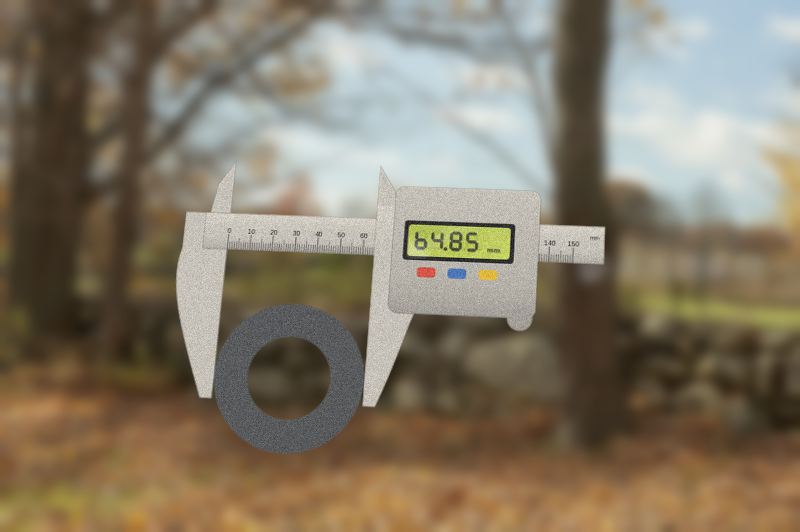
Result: 64.85 mm
